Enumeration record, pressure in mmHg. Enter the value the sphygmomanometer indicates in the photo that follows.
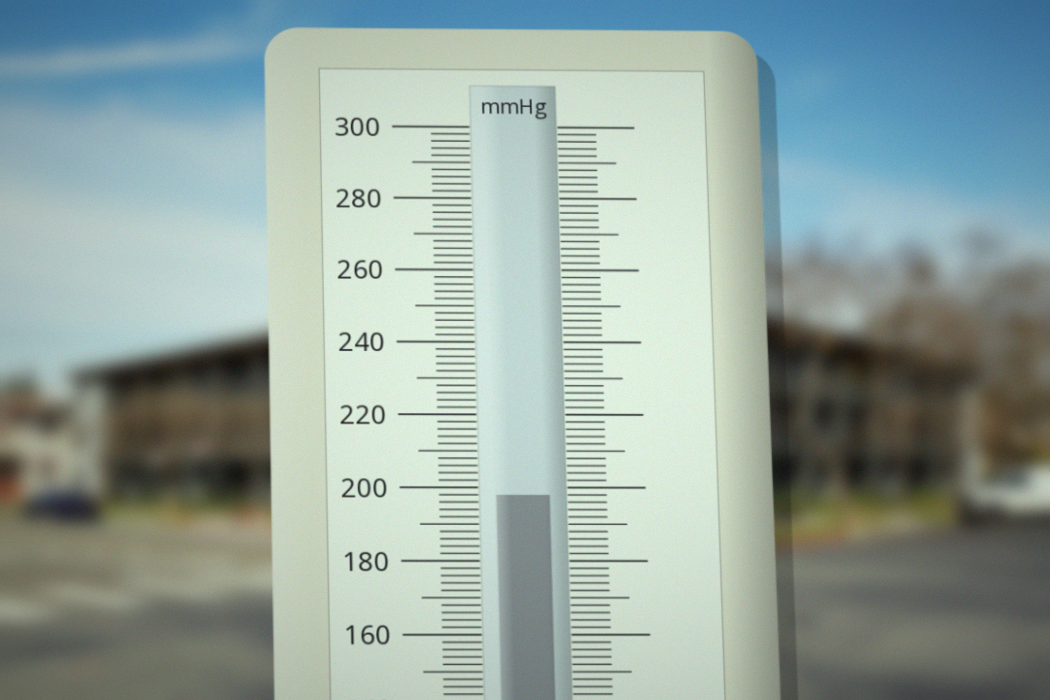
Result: 198 mmHg
